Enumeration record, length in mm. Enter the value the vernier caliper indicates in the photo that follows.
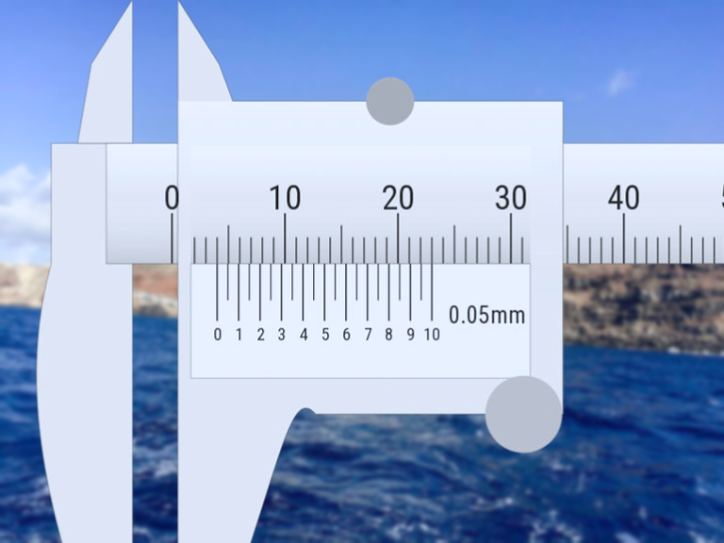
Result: 4.0 mm
